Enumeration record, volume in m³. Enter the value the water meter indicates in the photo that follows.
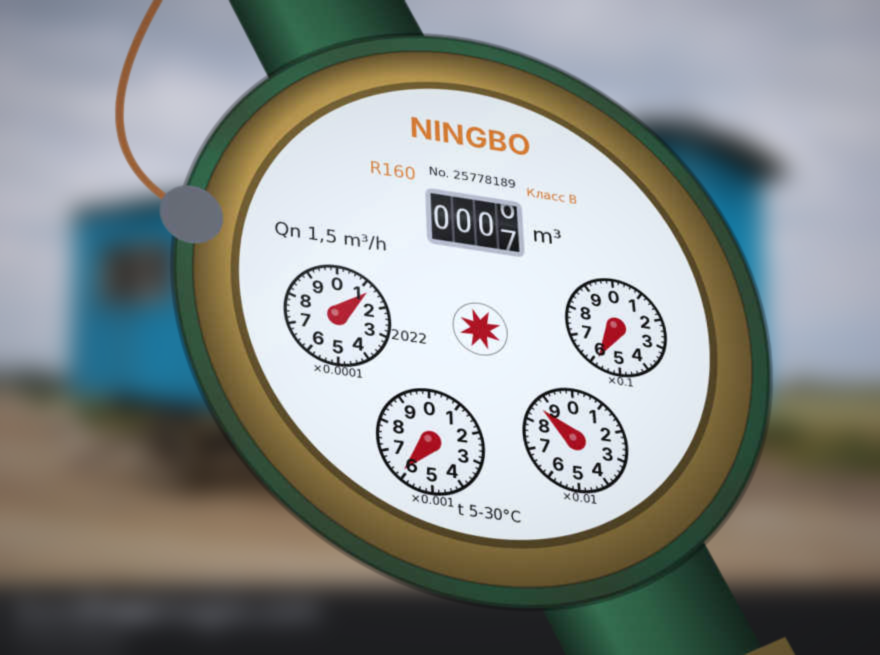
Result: 6.5861 m³
